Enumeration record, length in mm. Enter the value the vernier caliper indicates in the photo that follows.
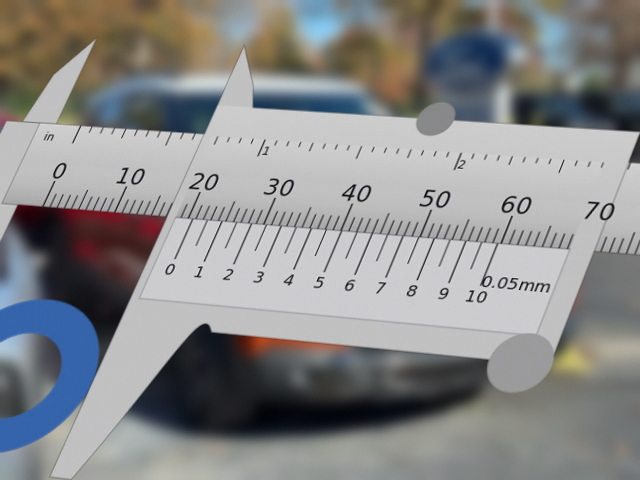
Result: 20.6 mm
